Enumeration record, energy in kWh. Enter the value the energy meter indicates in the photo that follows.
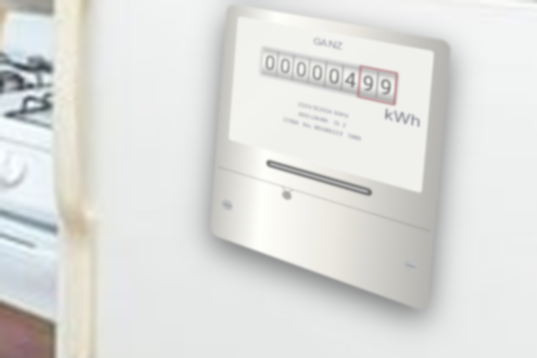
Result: 4.99 kWh
